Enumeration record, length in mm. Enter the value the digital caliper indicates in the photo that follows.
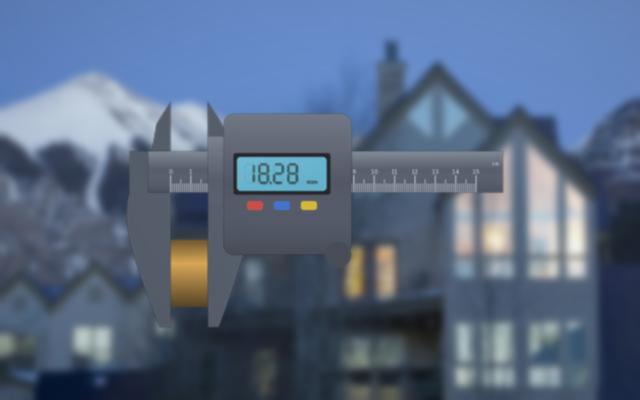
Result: 18.28 mm
